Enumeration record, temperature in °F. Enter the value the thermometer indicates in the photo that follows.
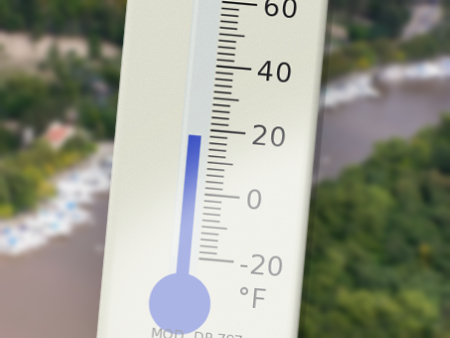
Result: 18 °F
